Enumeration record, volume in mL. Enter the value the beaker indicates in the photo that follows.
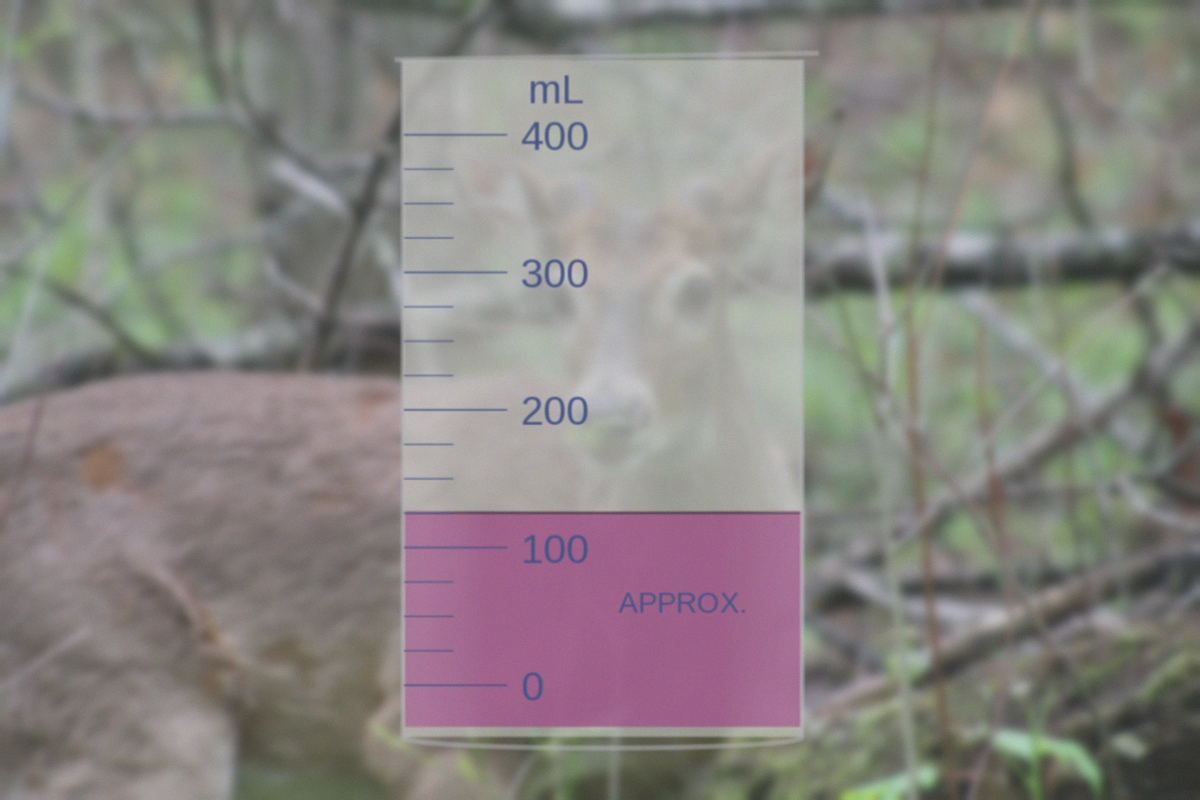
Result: 125 mL
